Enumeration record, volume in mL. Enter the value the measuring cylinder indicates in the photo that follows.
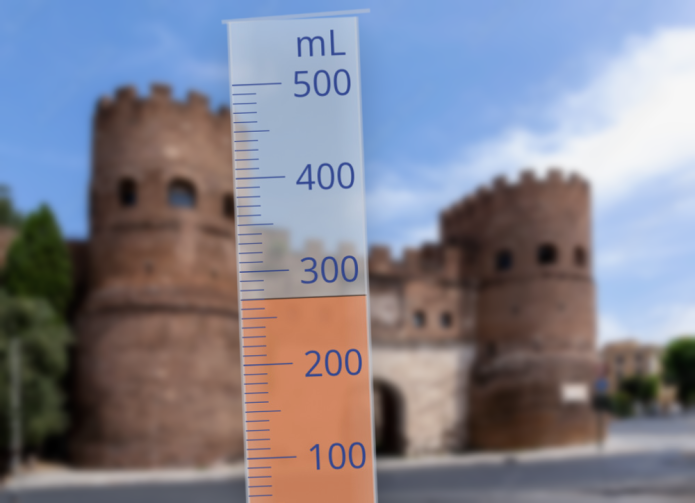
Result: 270 mL
